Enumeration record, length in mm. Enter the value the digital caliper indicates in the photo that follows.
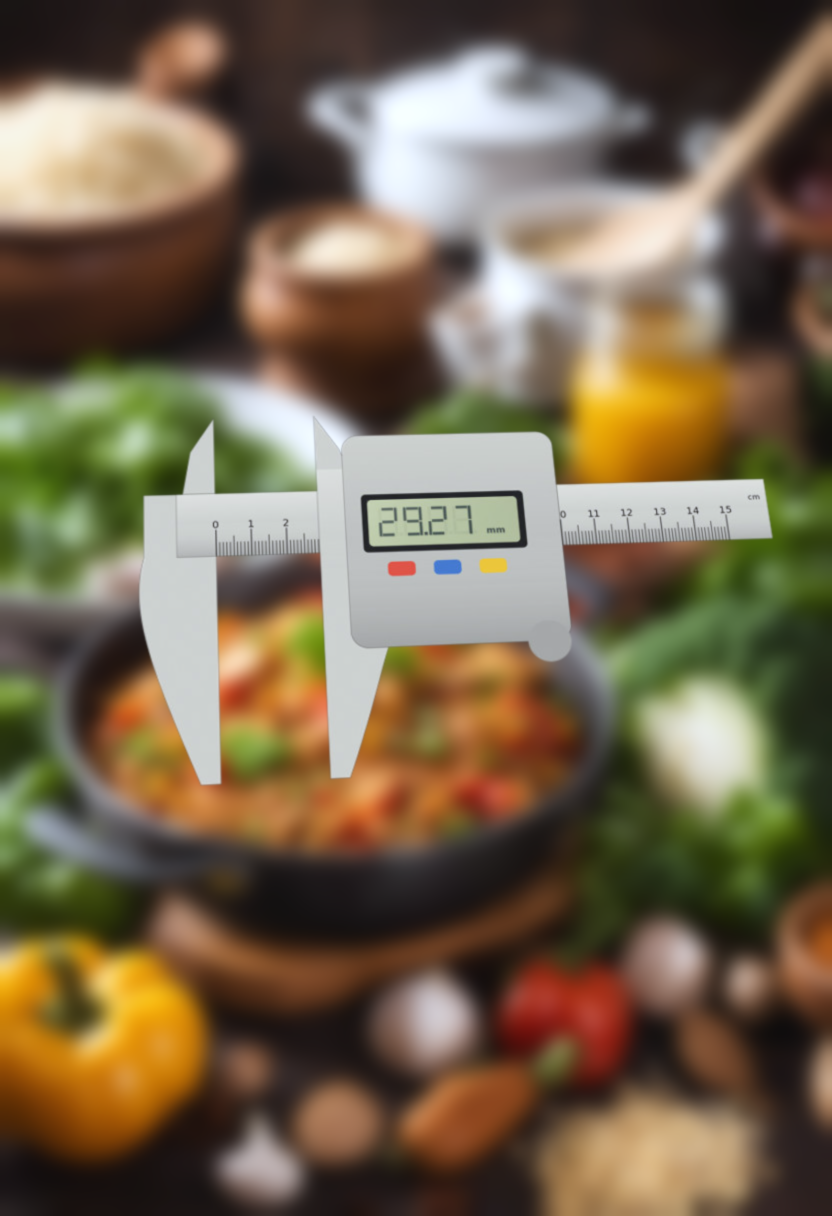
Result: 29.27 mm
